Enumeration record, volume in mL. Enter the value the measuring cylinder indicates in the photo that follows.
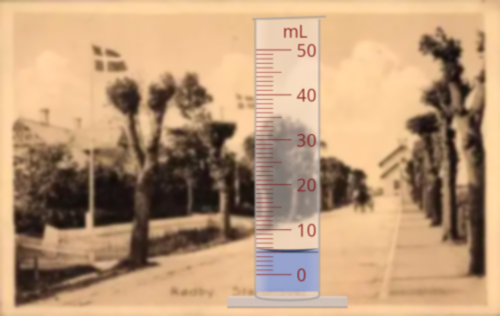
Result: 5 mL
